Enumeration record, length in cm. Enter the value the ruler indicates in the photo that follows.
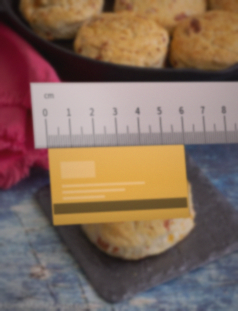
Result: 6 cm
